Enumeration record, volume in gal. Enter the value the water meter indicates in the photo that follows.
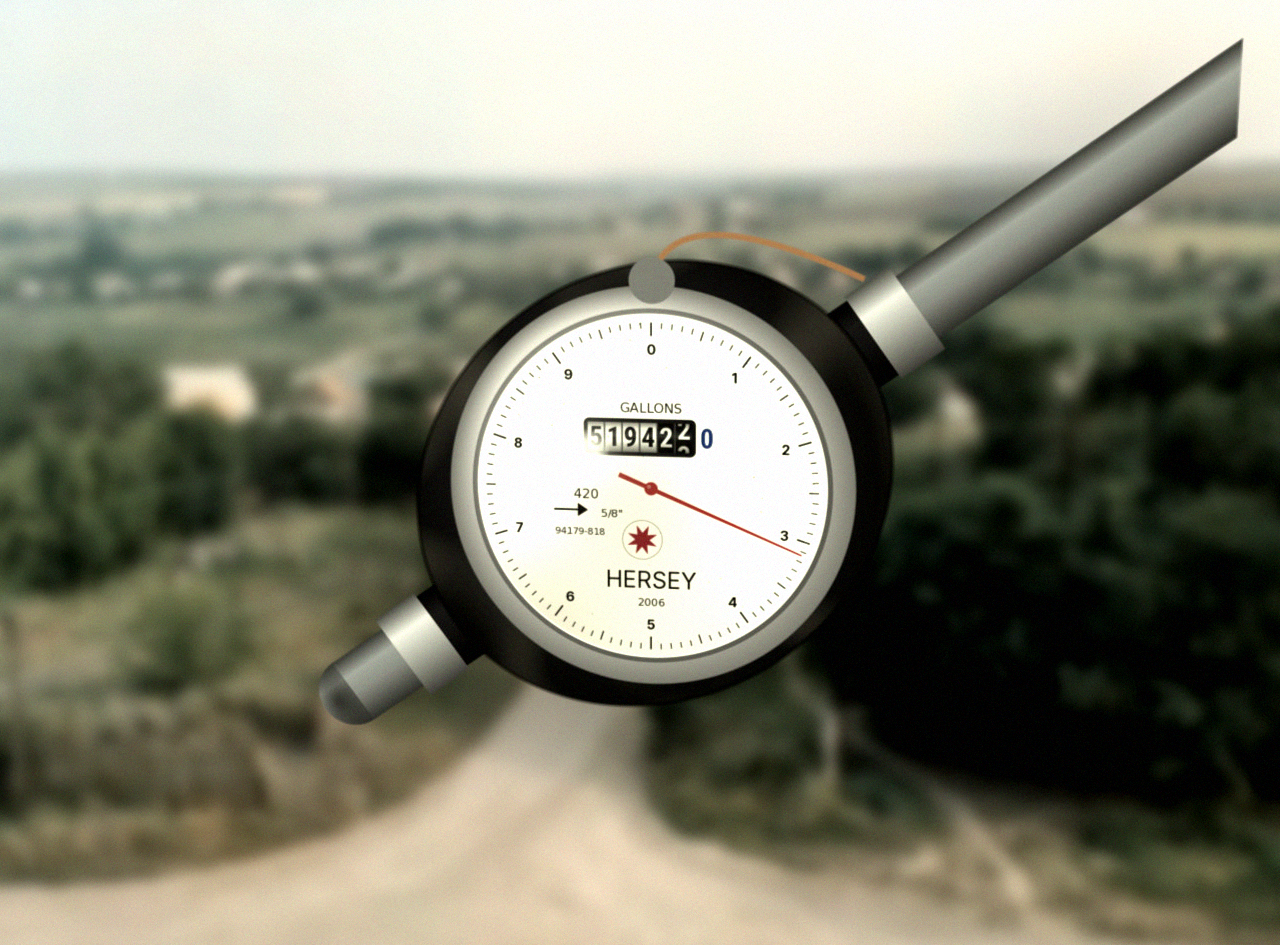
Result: 5194223.1 gal
